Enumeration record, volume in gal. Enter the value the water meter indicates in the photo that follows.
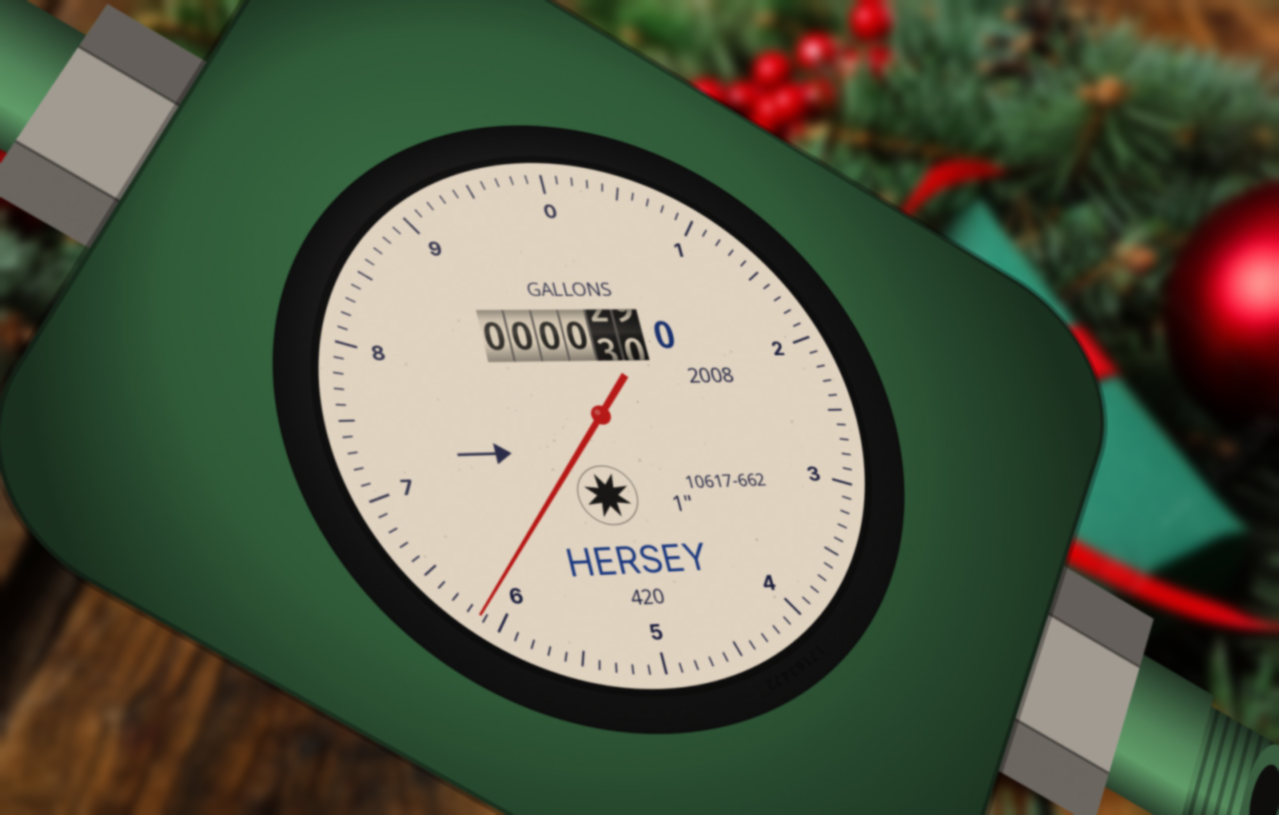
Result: 296.1 gal
